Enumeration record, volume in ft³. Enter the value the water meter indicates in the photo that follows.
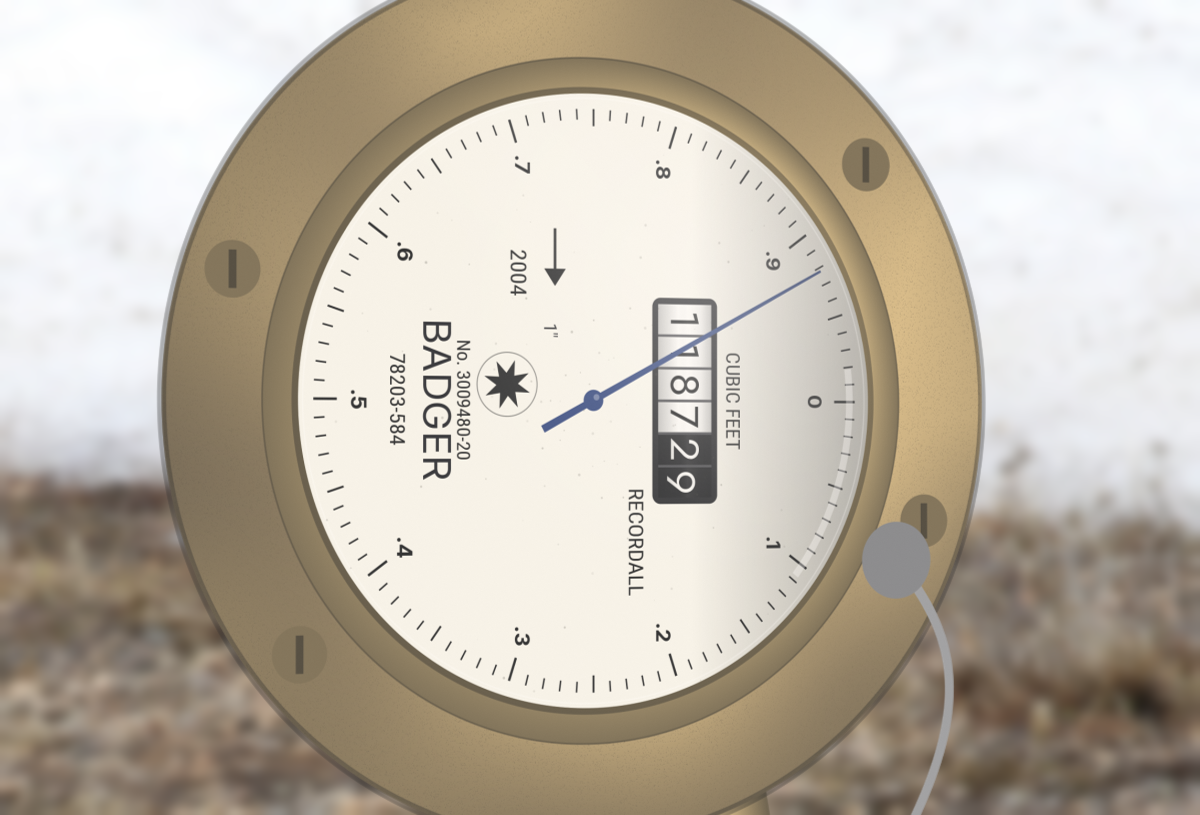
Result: 118728.92 ft³
